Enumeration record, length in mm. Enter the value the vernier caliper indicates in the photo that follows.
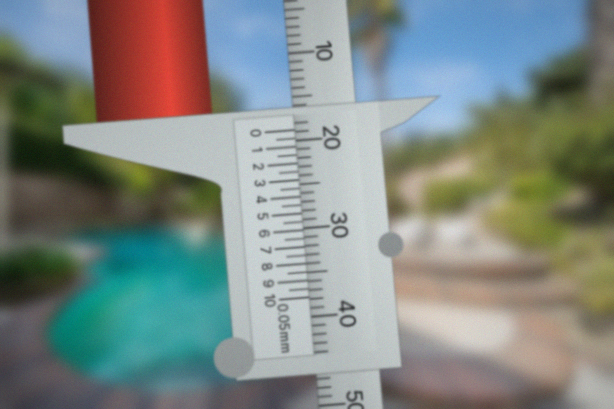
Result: 18.8 mm
